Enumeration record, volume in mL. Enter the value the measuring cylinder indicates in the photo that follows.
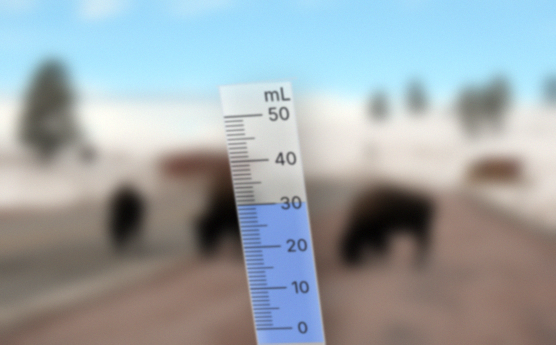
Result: 30 mL
